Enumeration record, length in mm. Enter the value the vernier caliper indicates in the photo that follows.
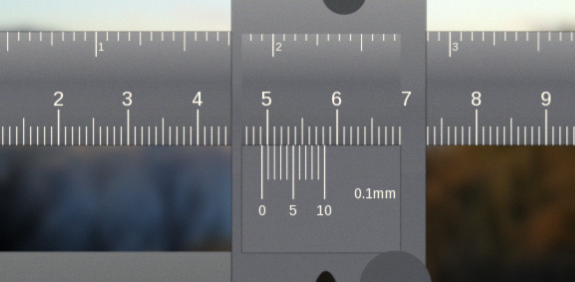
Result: 49.2 mm
